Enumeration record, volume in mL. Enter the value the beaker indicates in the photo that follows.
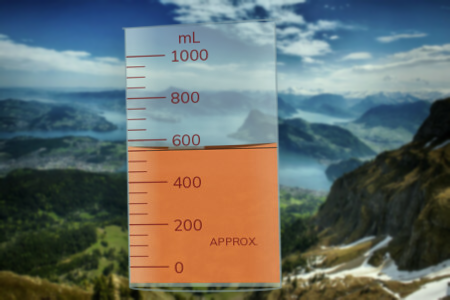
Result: 550 mL
